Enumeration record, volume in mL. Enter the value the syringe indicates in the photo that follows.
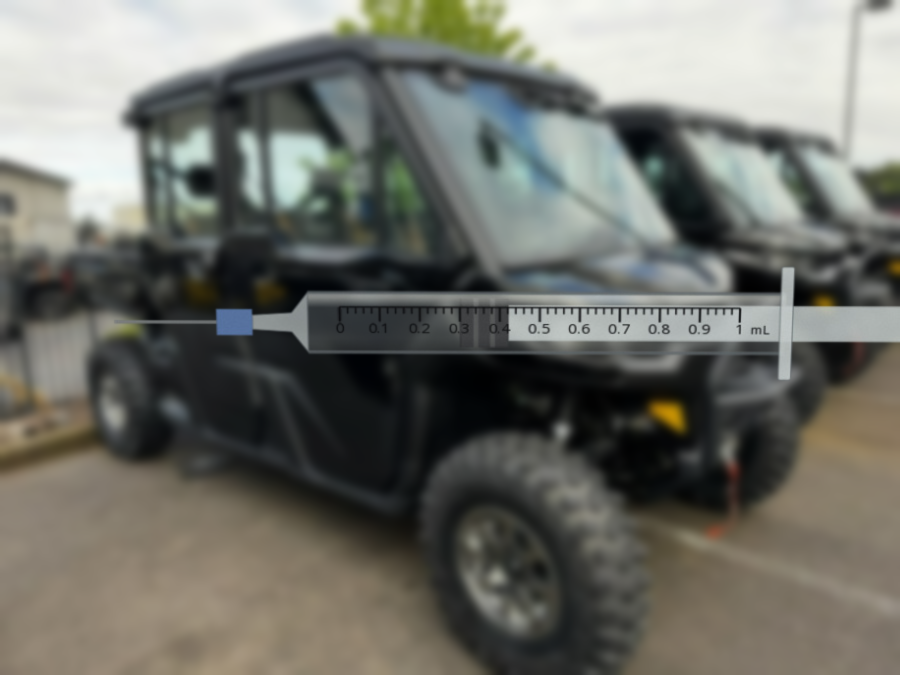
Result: 0.3 mL
